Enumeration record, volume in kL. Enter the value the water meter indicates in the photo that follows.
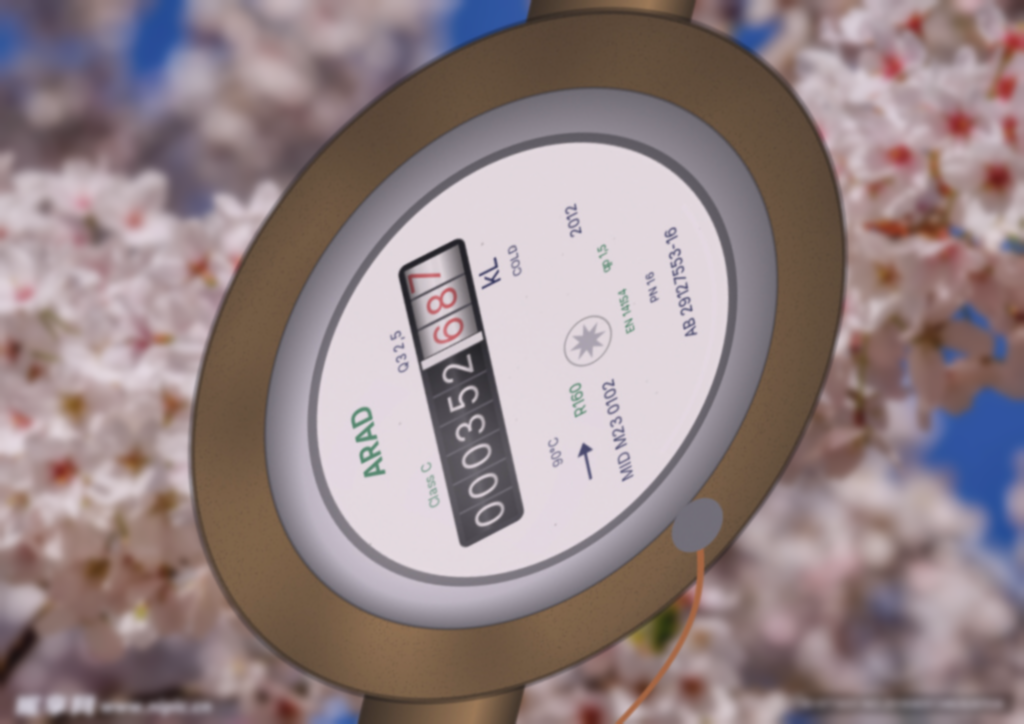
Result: 352.687 kL
